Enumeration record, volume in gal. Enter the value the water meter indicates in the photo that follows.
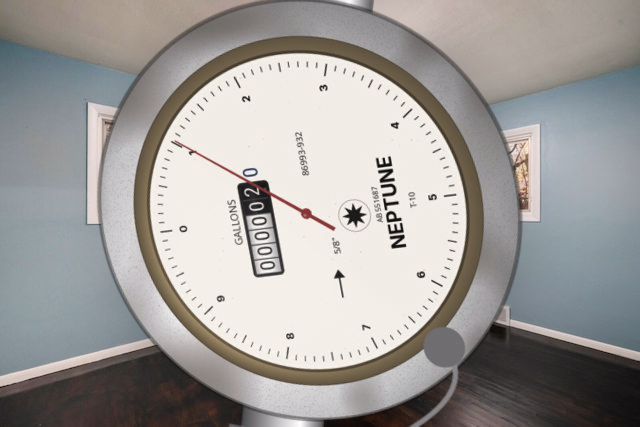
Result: 21.0 gal
